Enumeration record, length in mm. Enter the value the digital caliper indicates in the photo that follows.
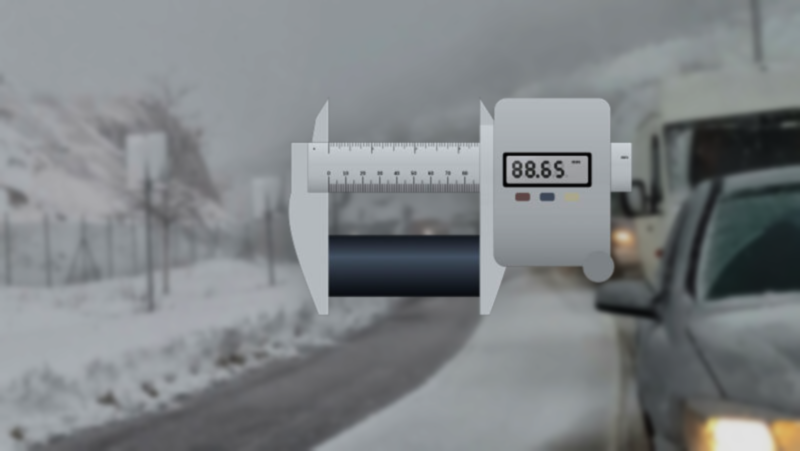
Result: 88.65 mm
